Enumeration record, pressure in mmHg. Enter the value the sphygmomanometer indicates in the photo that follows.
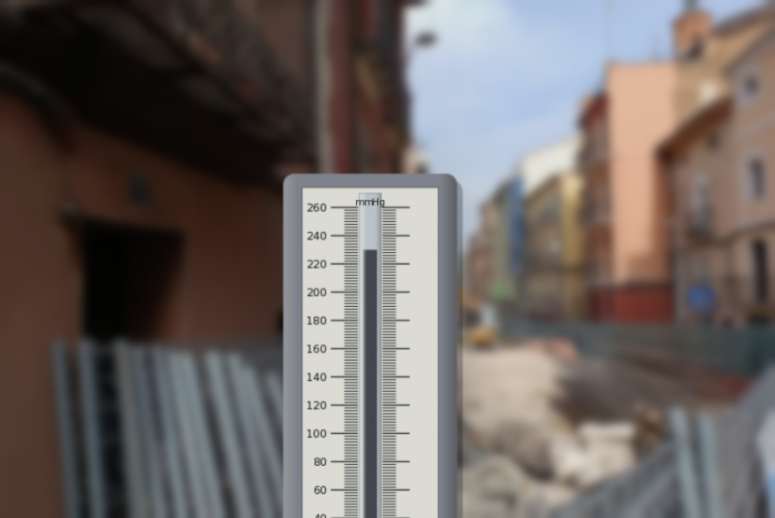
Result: 230 mmHg
